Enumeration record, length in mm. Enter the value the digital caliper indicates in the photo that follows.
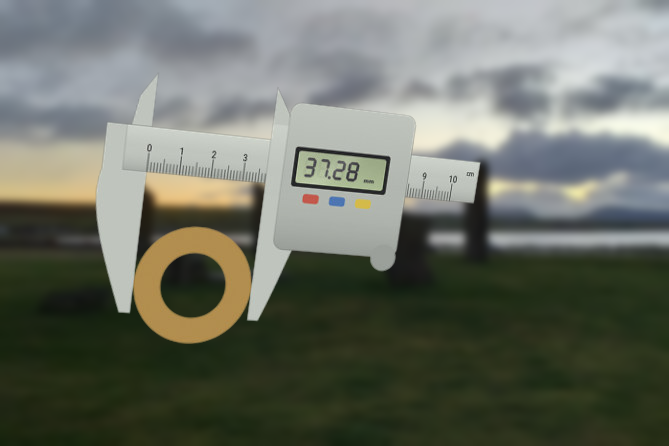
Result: 37.28 mm
